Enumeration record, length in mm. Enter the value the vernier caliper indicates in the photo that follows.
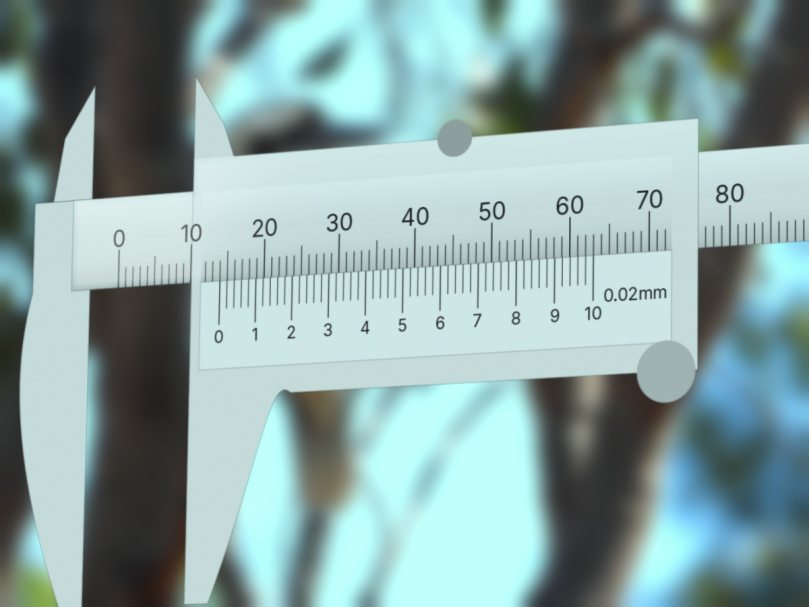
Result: 14.0 mm
